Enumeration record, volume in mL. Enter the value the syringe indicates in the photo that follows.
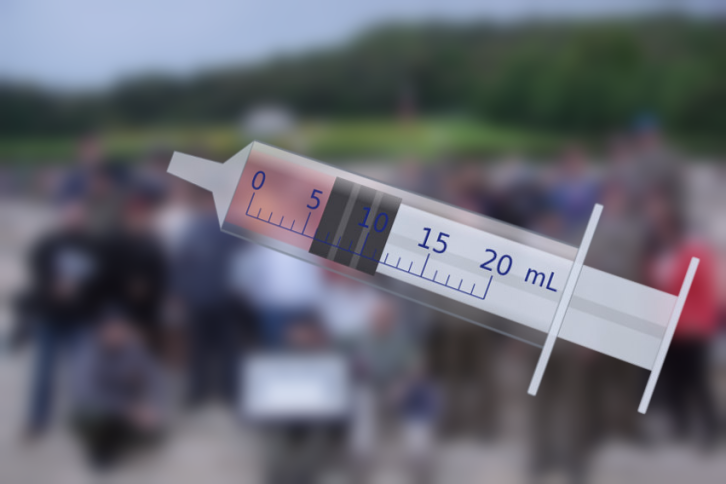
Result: 6 mL
